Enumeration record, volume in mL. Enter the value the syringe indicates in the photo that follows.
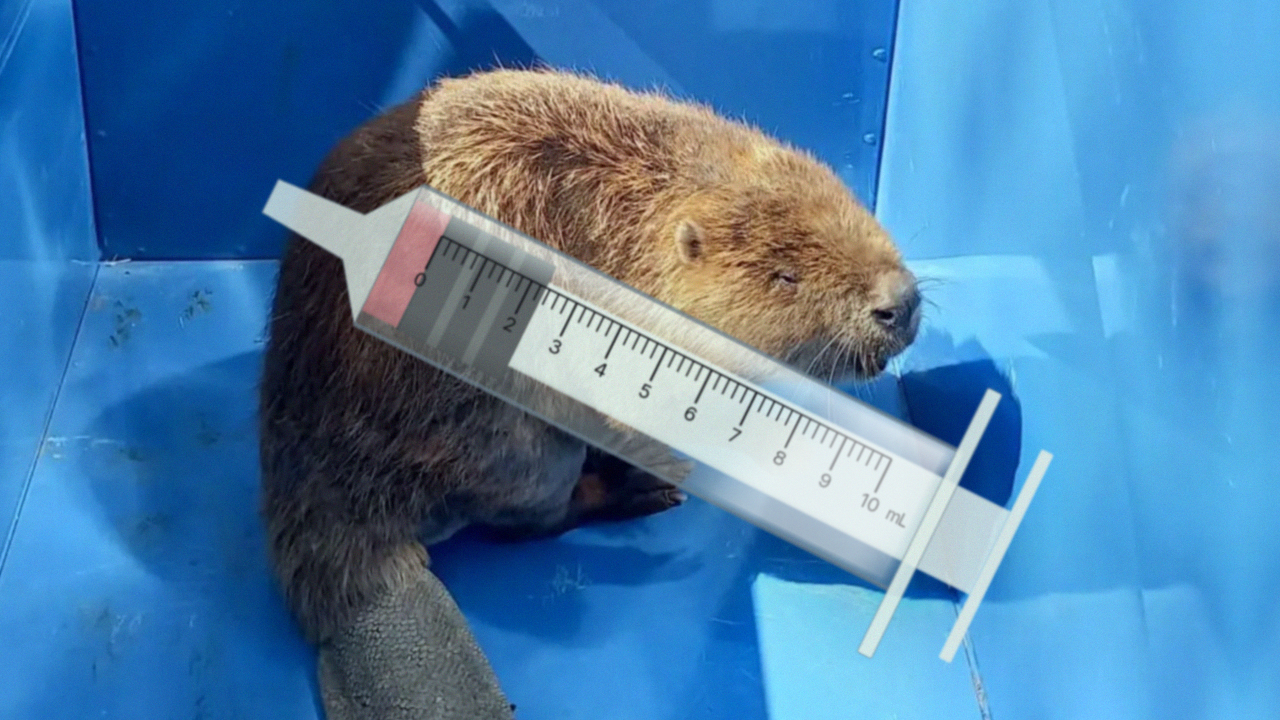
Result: 0 mL
